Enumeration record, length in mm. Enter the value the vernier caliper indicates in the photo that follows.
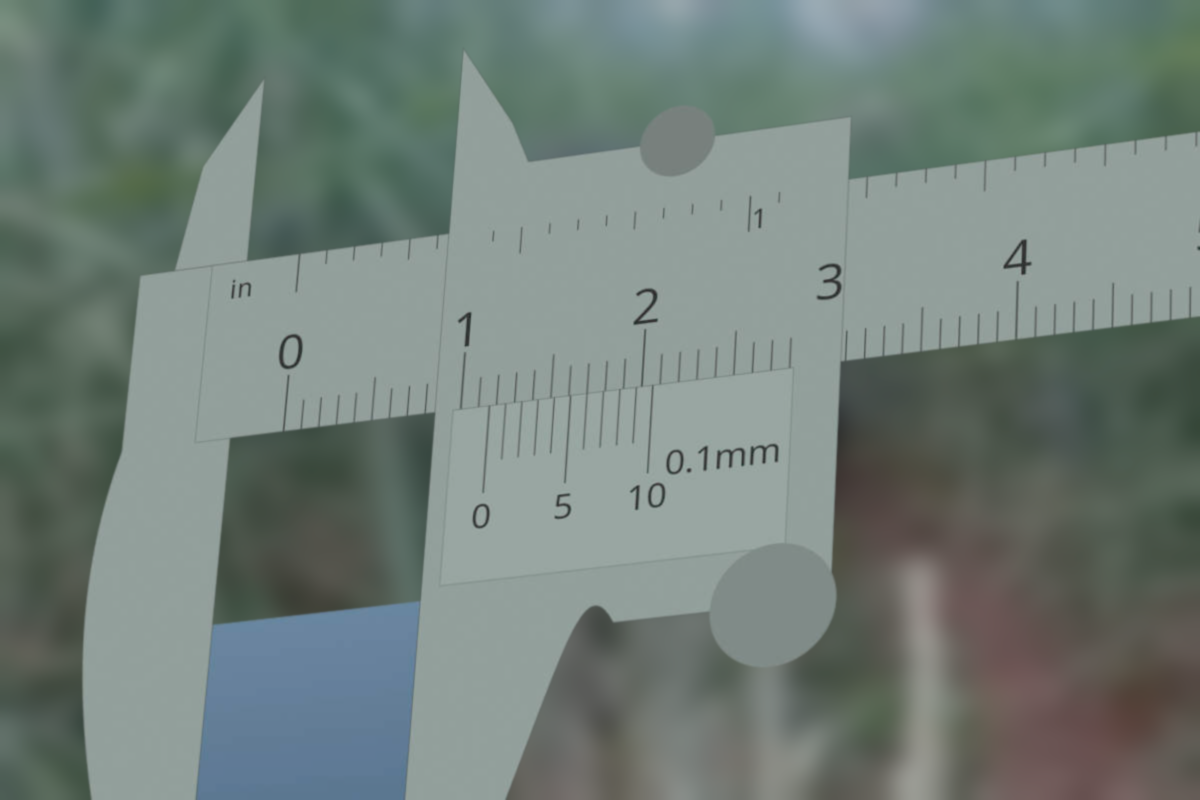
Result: 11.6 mm
